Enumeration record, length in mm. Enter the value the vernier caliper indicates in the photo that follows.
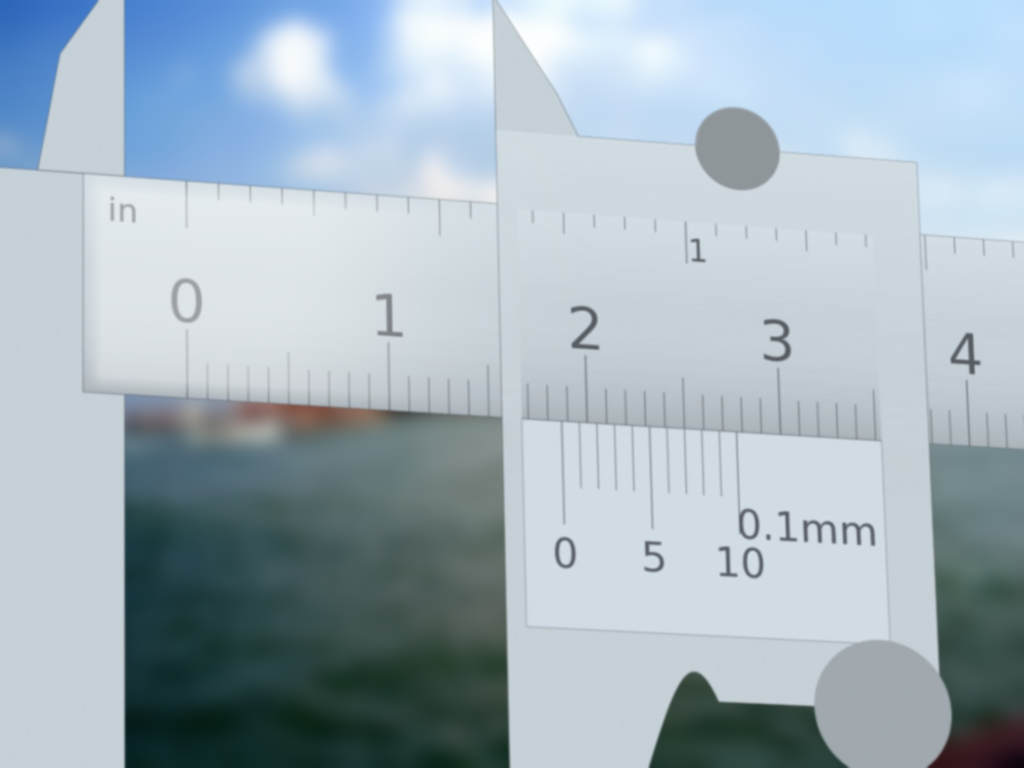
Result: 18.7 mm
